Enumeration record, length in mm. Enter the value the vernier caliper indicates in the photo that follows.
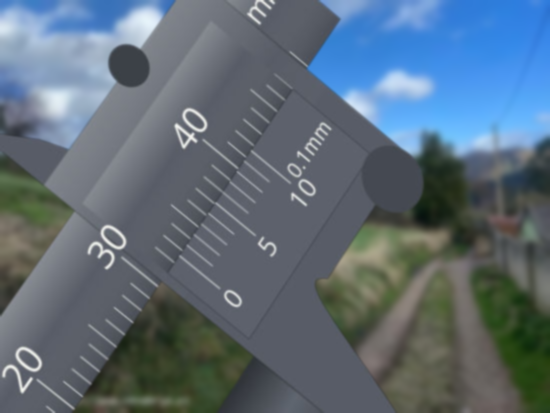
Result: 32.6 mm
